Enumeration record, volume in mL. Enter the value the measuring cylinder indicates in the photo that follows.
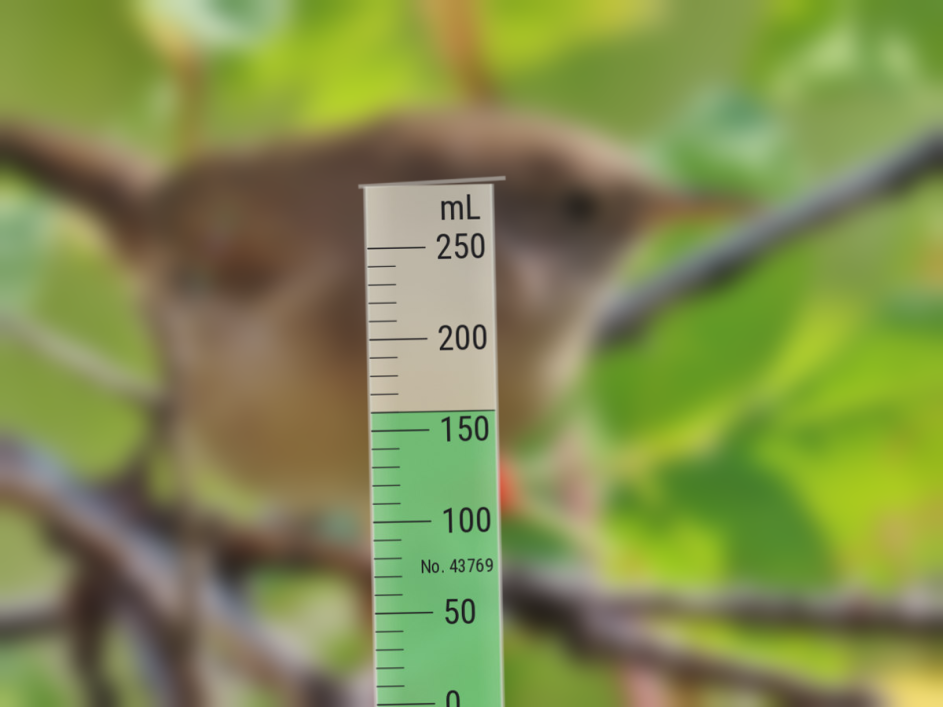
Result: 160 mL
